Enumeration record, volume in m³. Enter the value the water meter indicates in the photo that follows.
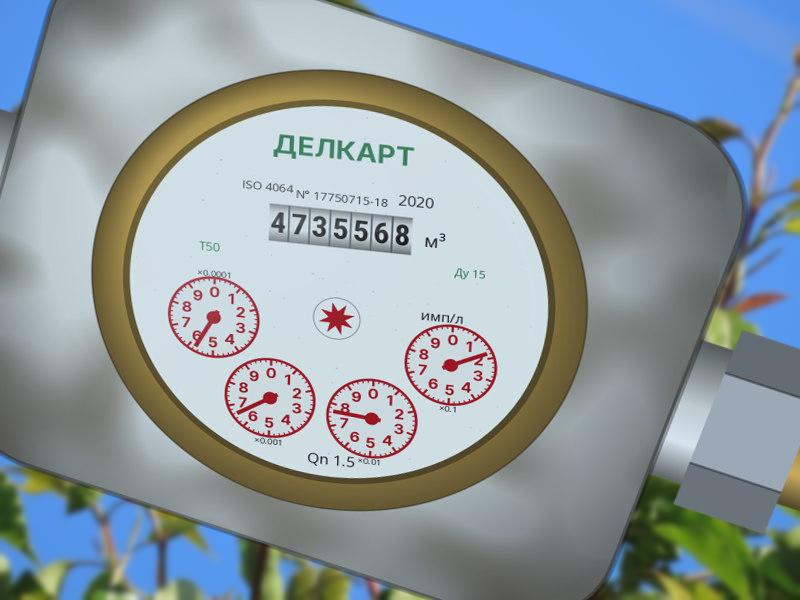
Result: 4735568.1765 m³
